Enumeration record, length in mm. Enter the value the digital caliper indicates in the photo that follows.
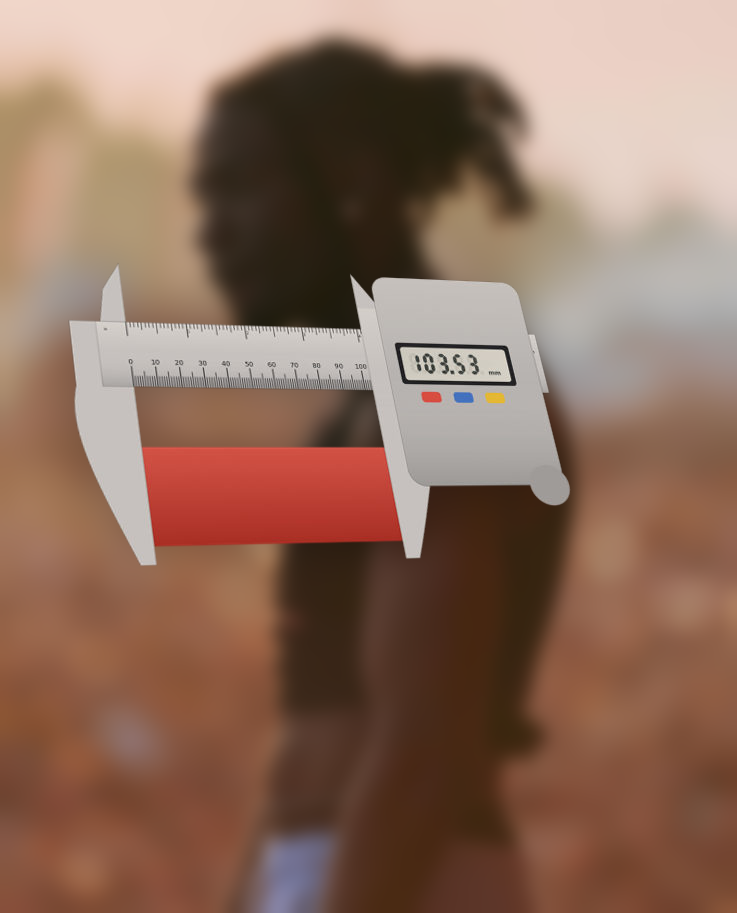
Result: 103.53 mm
